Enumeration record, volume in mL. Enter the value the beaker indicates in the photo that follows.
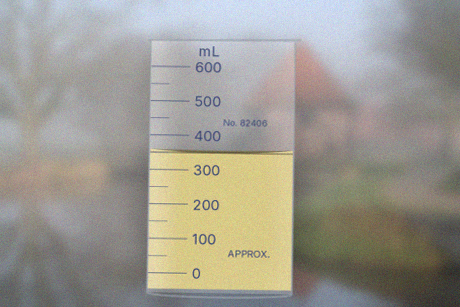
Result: 350 mL
